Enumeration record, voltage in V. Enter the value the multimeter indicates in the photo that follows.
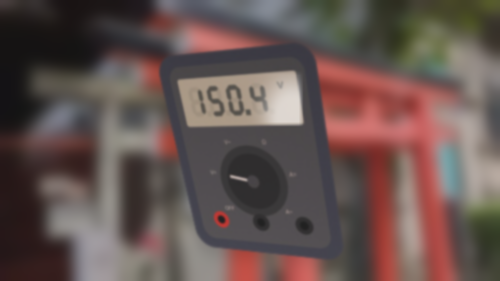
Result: 150.4 V
